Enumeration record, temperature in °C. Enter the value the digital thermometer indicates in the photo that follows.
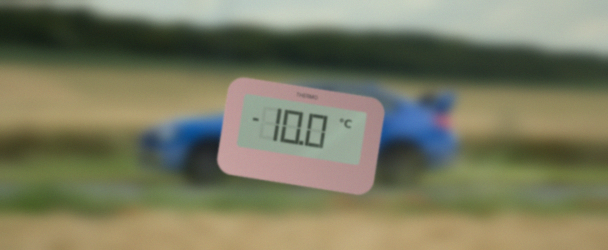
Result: -10.0 °C
